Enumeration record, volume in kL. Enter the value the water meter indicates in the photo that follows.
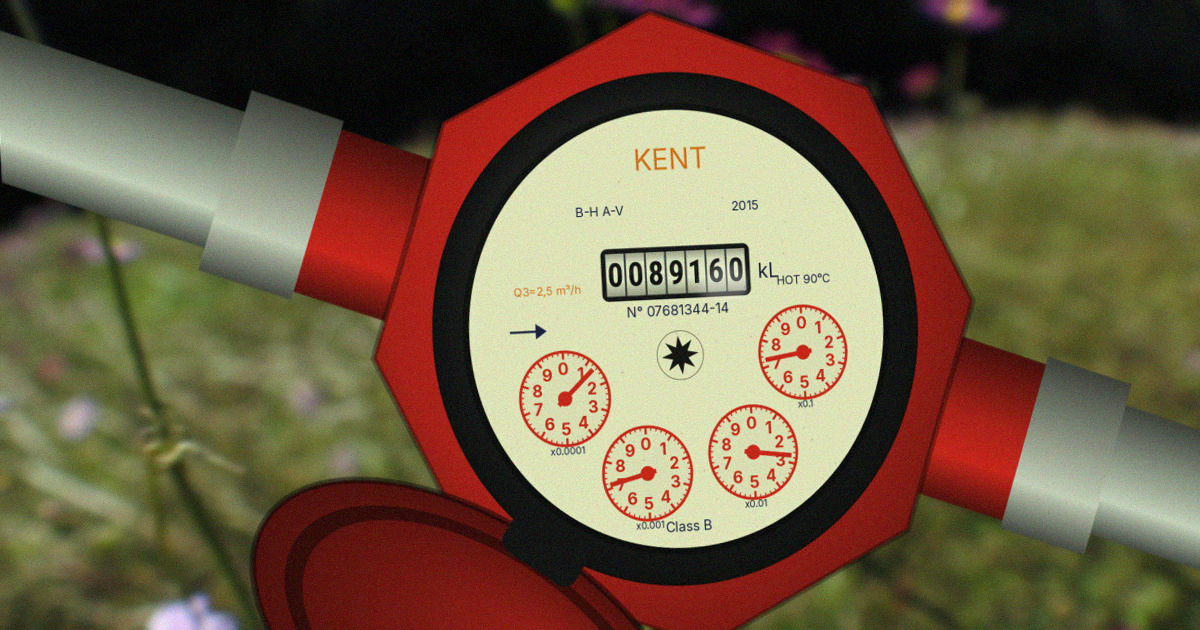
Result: 89160.7271 kL
